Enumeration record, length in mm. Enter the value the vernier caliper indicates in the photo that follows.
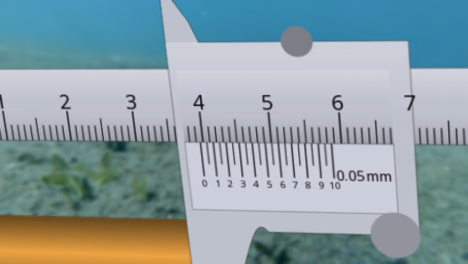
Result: 39.6 mm
